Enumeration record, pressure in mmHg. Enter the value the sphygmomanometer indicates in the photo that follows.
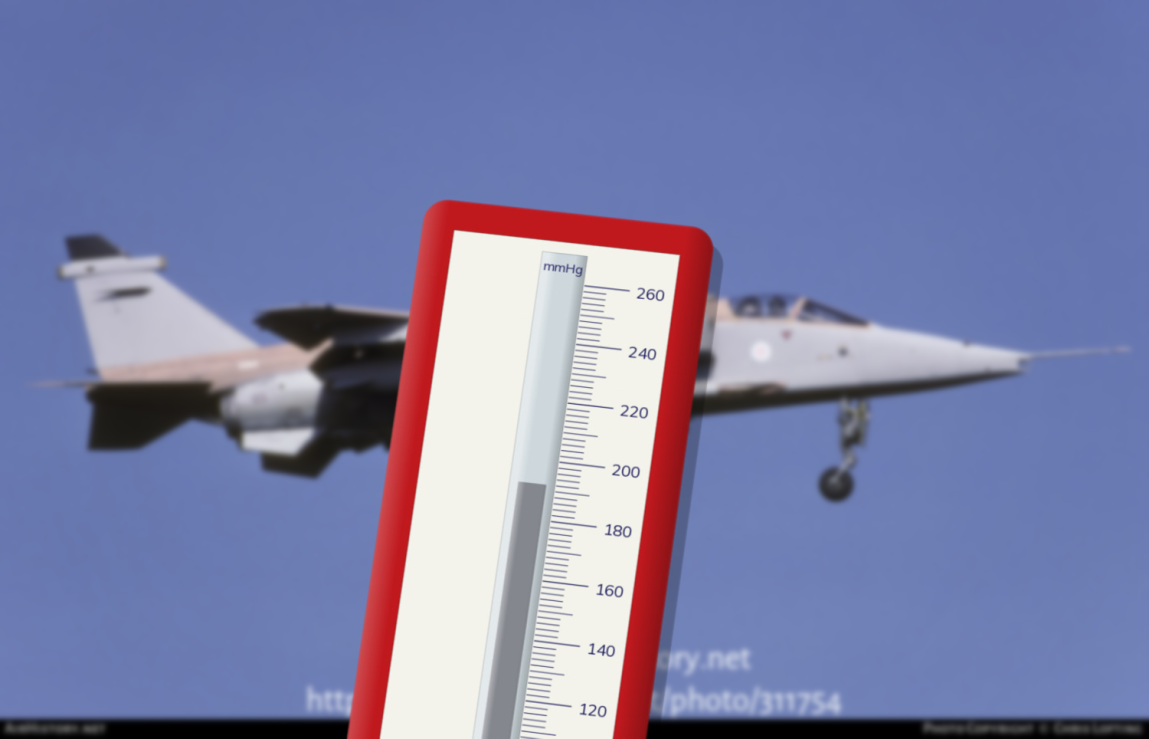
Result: 192 mmHg
